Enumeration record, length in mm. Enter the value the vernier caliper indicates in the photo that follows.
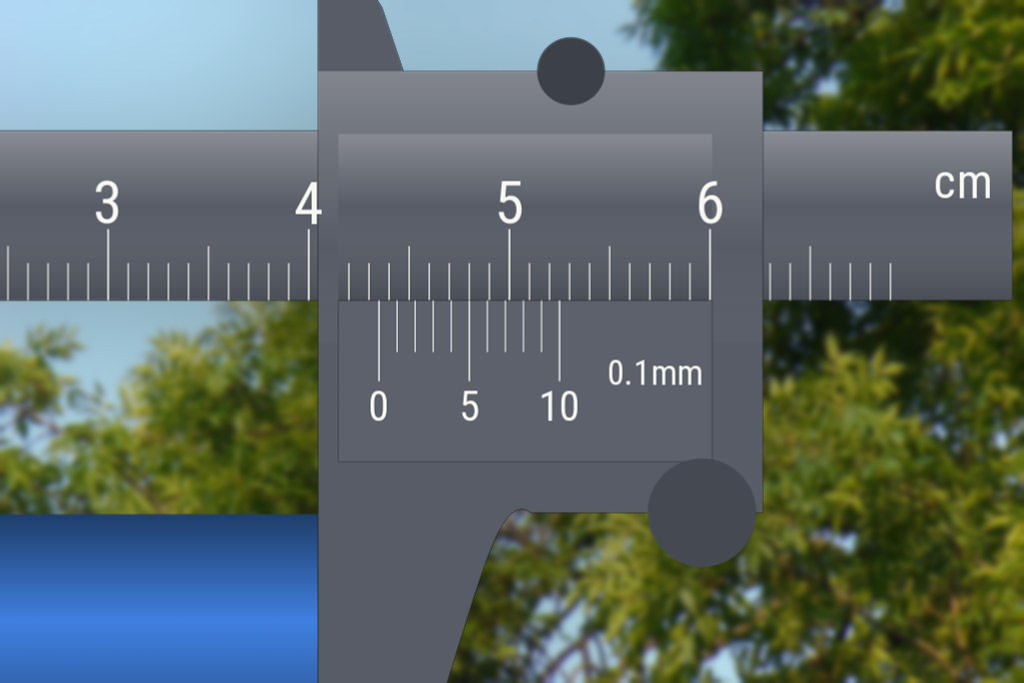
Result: 43.5 mm
